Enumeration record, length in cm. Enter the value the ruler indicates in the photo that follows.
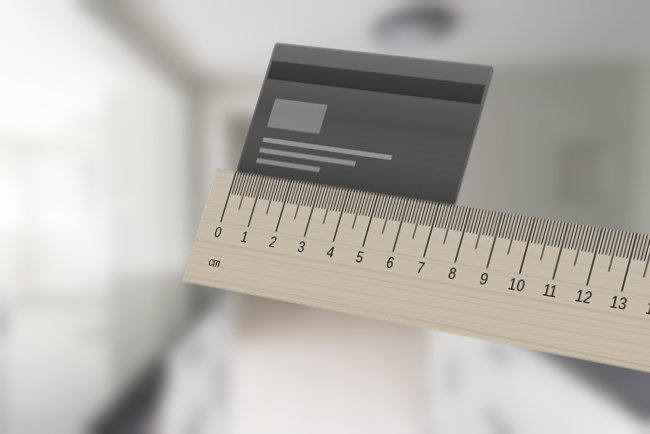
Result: 7.5 cm
